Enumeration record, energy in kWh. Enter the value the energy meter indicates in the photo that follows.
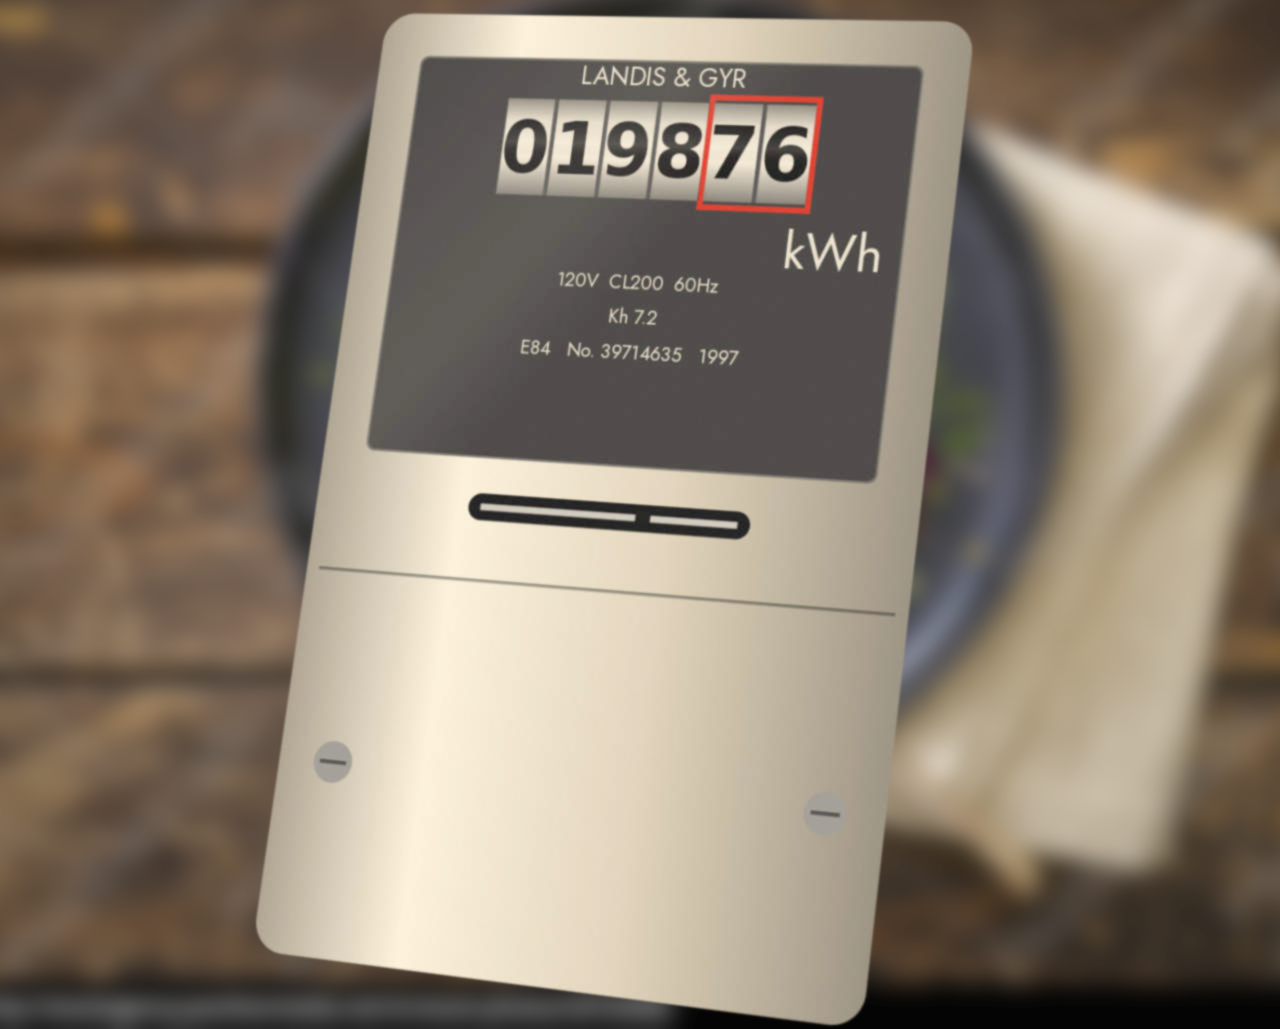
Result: 198.76 kWh
